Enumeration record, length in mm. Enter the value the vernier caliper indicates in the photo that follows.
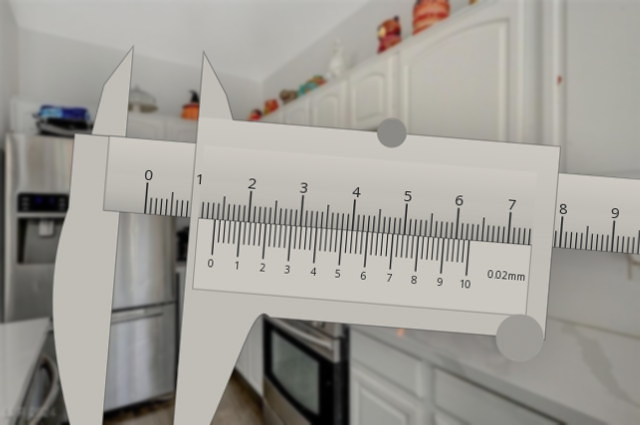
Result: 13.5 mm
